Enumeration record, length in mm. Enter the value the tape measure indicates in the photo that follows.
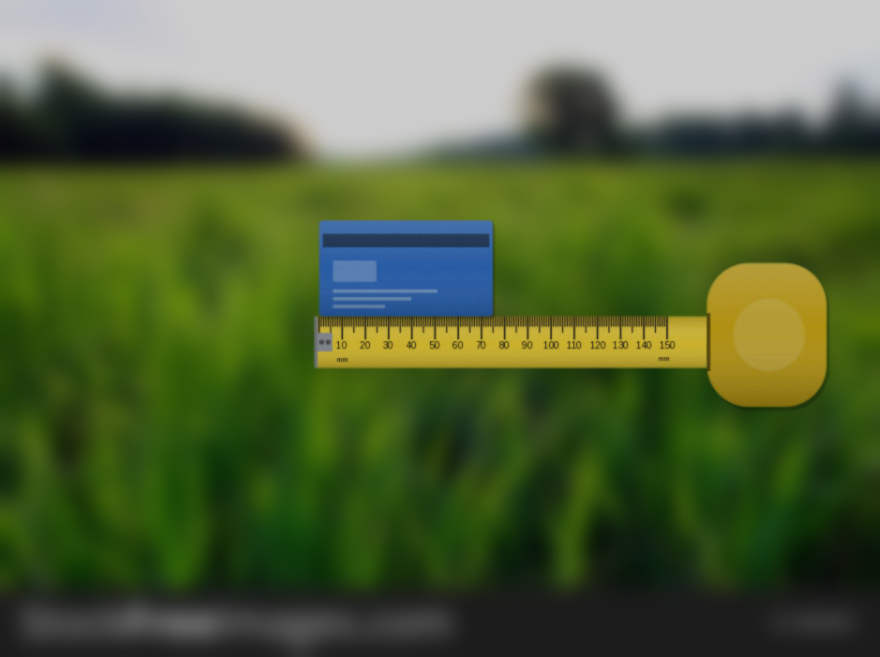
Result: 75 mm
